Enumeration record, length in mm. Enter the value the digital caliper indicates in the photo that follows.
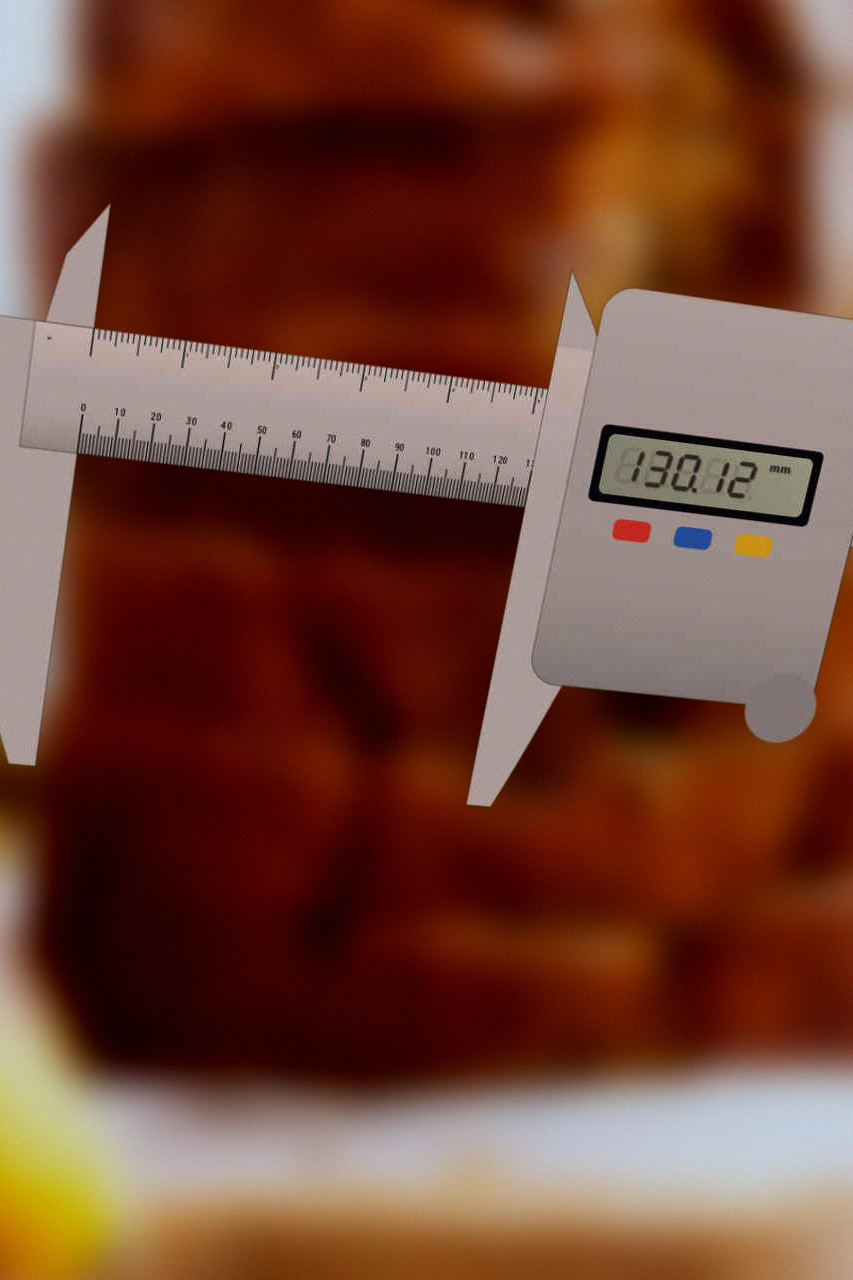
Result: 130.12 mm
